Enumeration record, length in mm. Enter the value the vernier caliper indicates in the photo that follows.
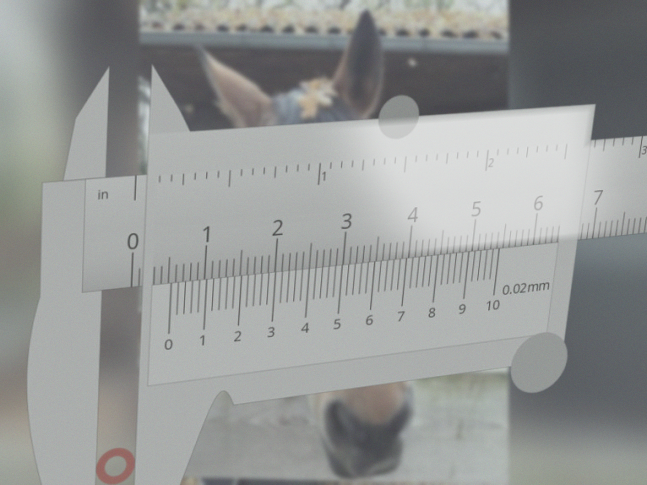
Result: 5.4 mm
